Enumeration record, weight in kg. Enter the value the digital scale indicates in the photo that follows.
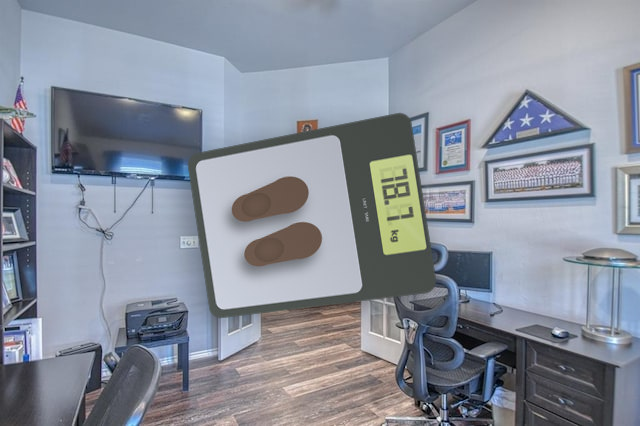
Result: 78.7 kg
